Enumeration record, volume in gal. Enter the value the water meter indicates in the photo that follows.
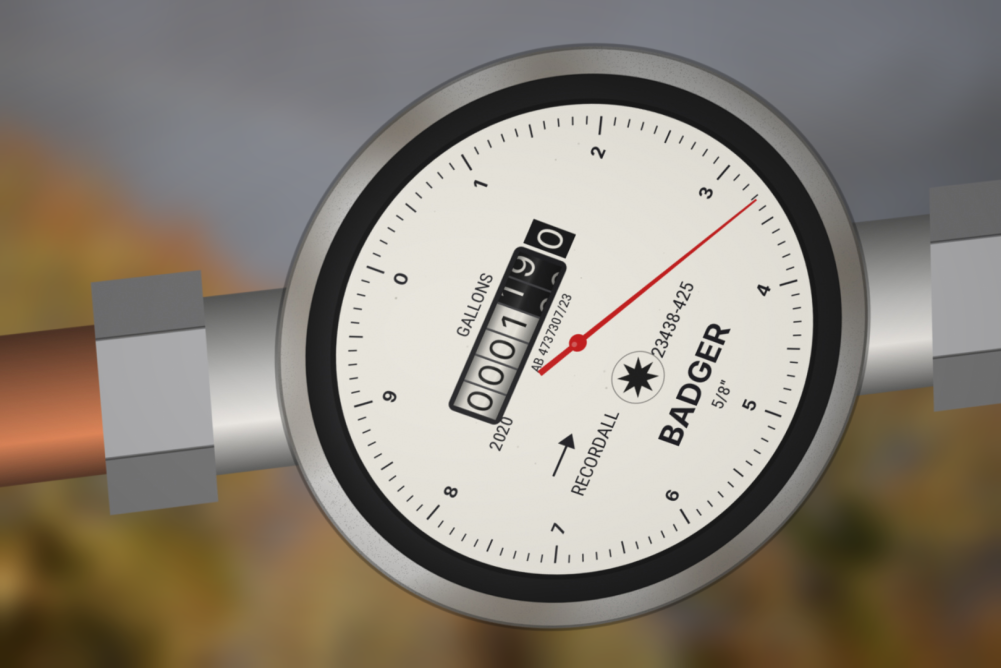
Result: 1193.3 gal
